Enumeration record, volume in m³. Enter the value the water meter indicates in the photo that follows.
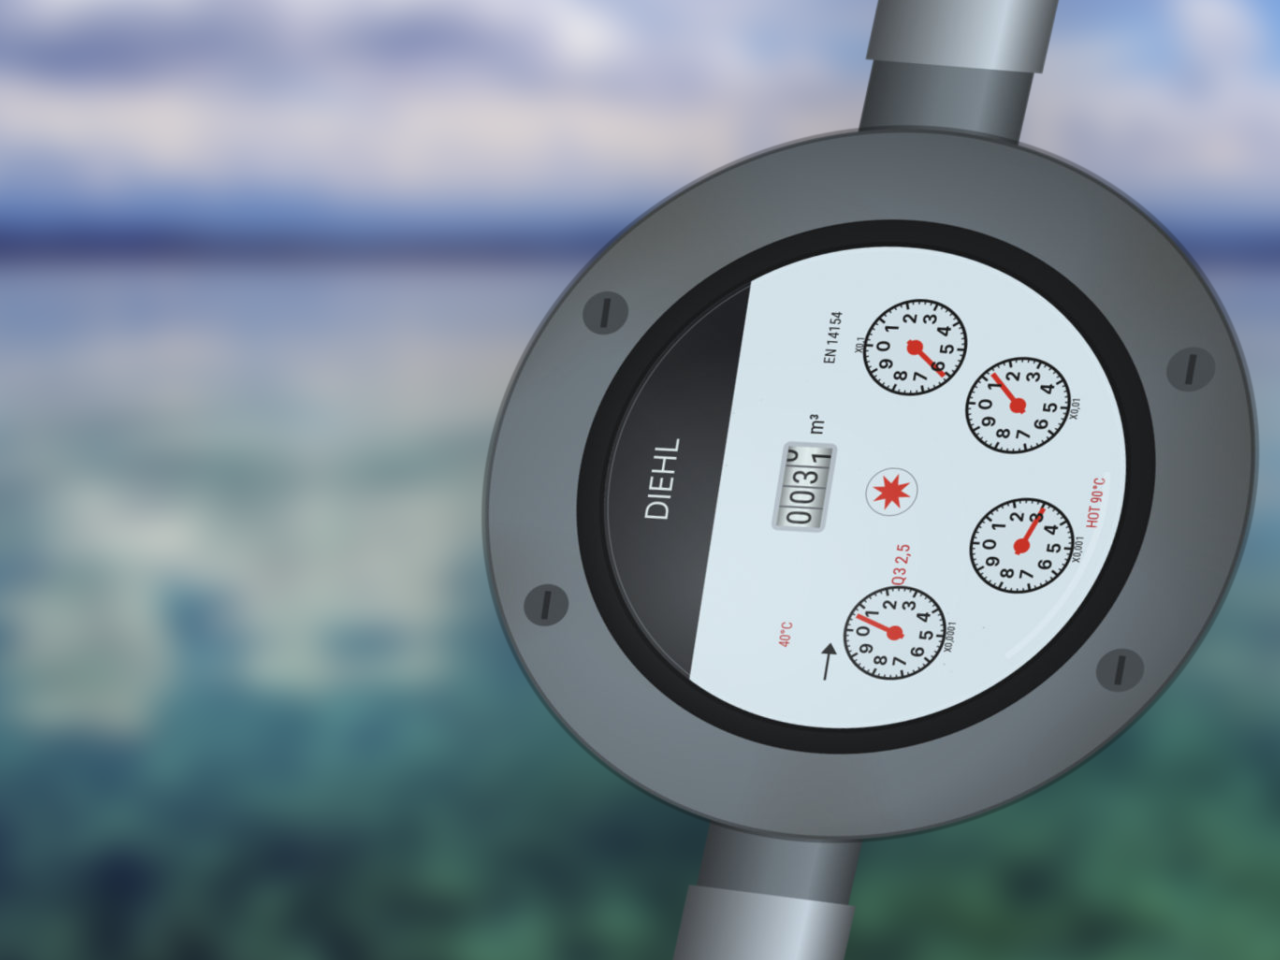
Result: 30.6130 m³
